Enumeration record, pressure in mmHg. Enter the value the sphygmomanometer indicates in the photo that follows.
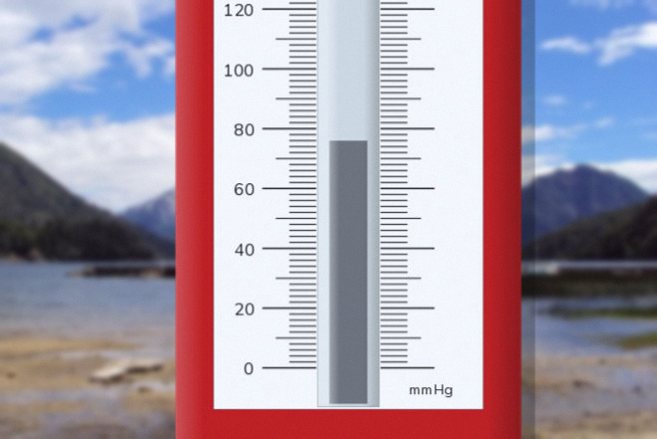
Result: 76 mmHg
